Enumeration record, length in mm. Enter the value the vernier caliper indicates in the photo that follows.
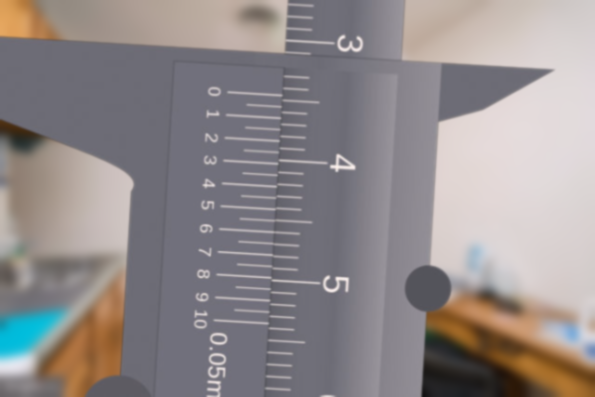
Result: 34.6 mm
